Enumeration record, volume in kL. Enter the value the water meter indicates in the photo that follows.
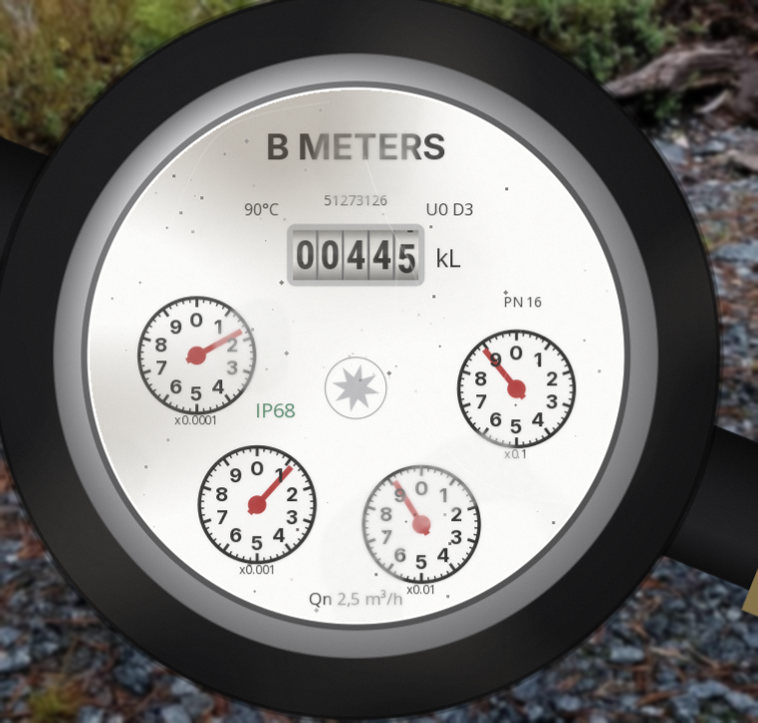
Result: 444.8911 kL
